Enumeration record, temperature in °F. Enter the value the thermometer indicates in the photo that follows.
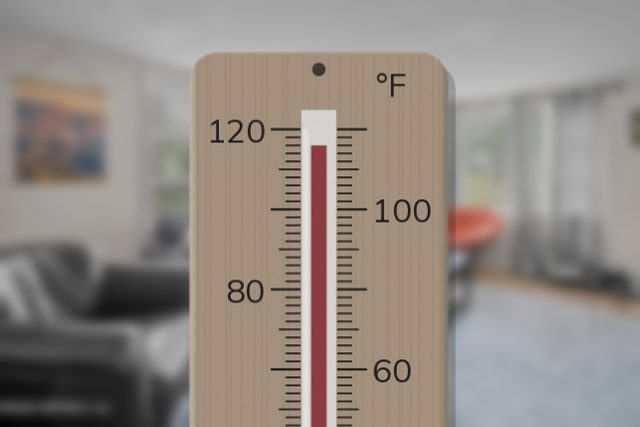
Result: 116 °F
